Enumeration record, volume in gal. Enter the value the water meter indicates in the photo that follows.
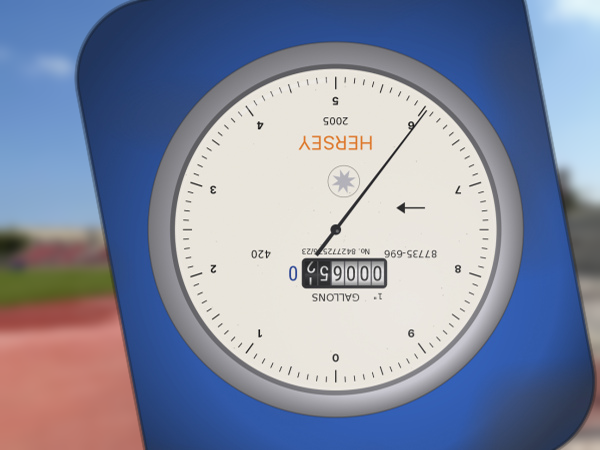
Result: 6516.0 gal
